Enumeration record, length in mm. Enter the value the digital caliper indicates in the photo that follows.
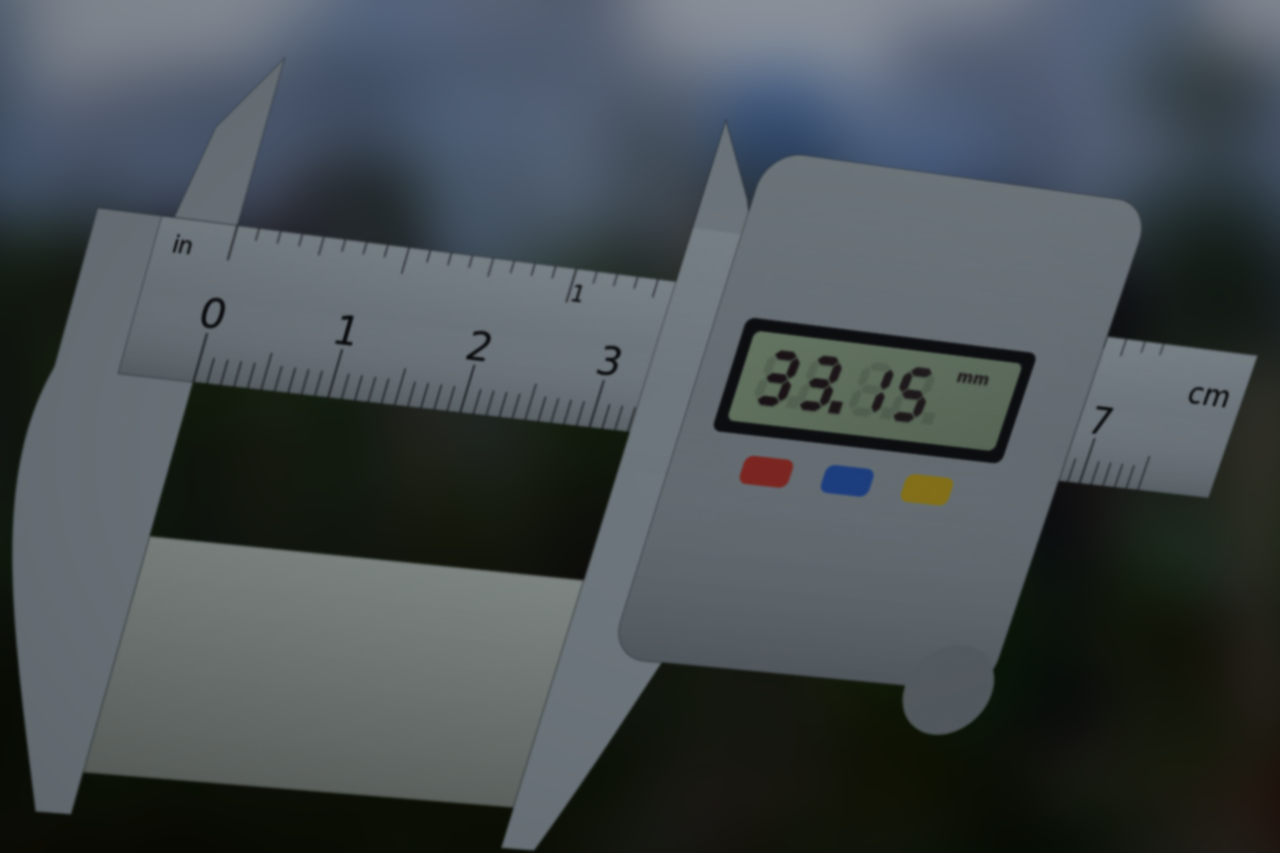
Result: 33.15 mm
